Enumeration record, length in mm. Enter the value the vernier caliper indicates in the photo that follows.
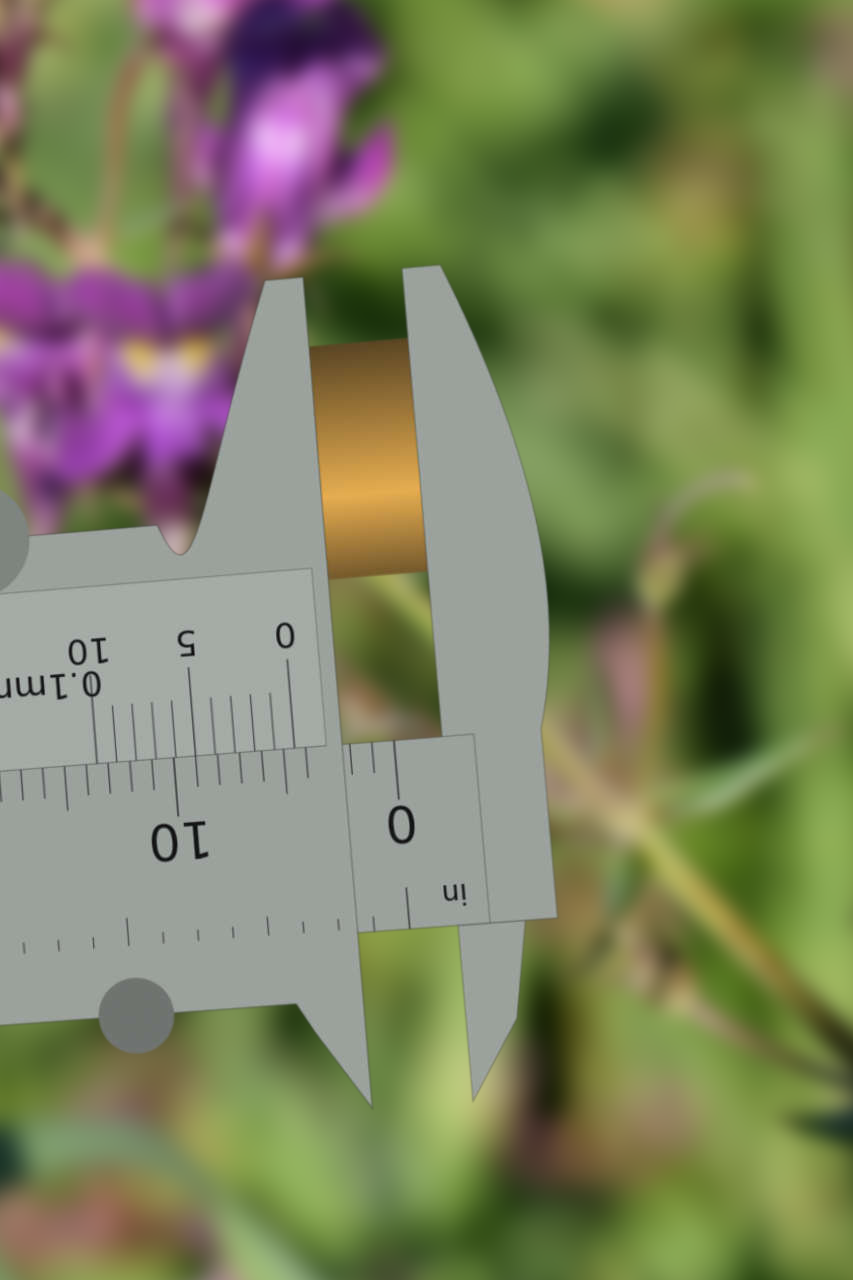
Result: 4.5 mm
